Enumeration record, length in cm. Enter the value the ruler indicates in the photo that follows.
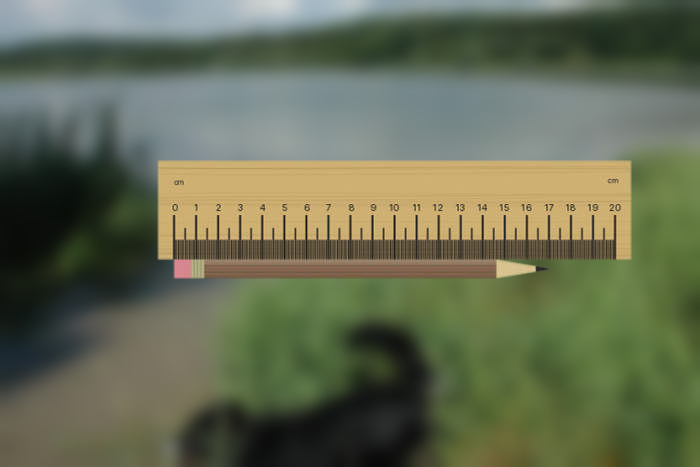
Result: 17 cm
